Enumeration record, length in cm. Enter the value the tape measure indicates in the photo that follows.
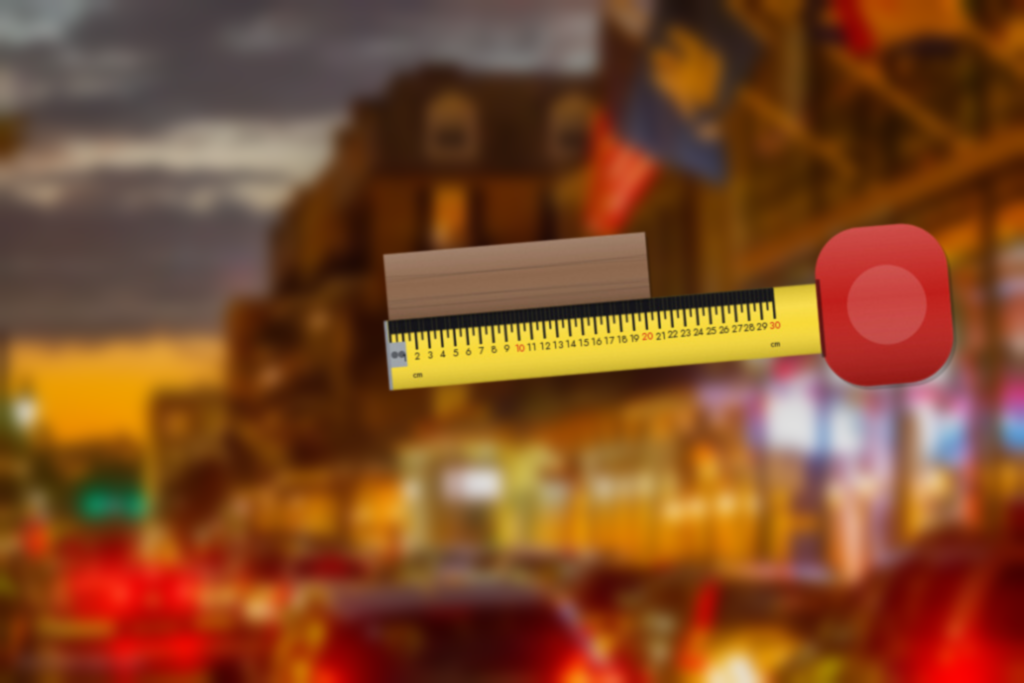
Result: 20.5 cm
